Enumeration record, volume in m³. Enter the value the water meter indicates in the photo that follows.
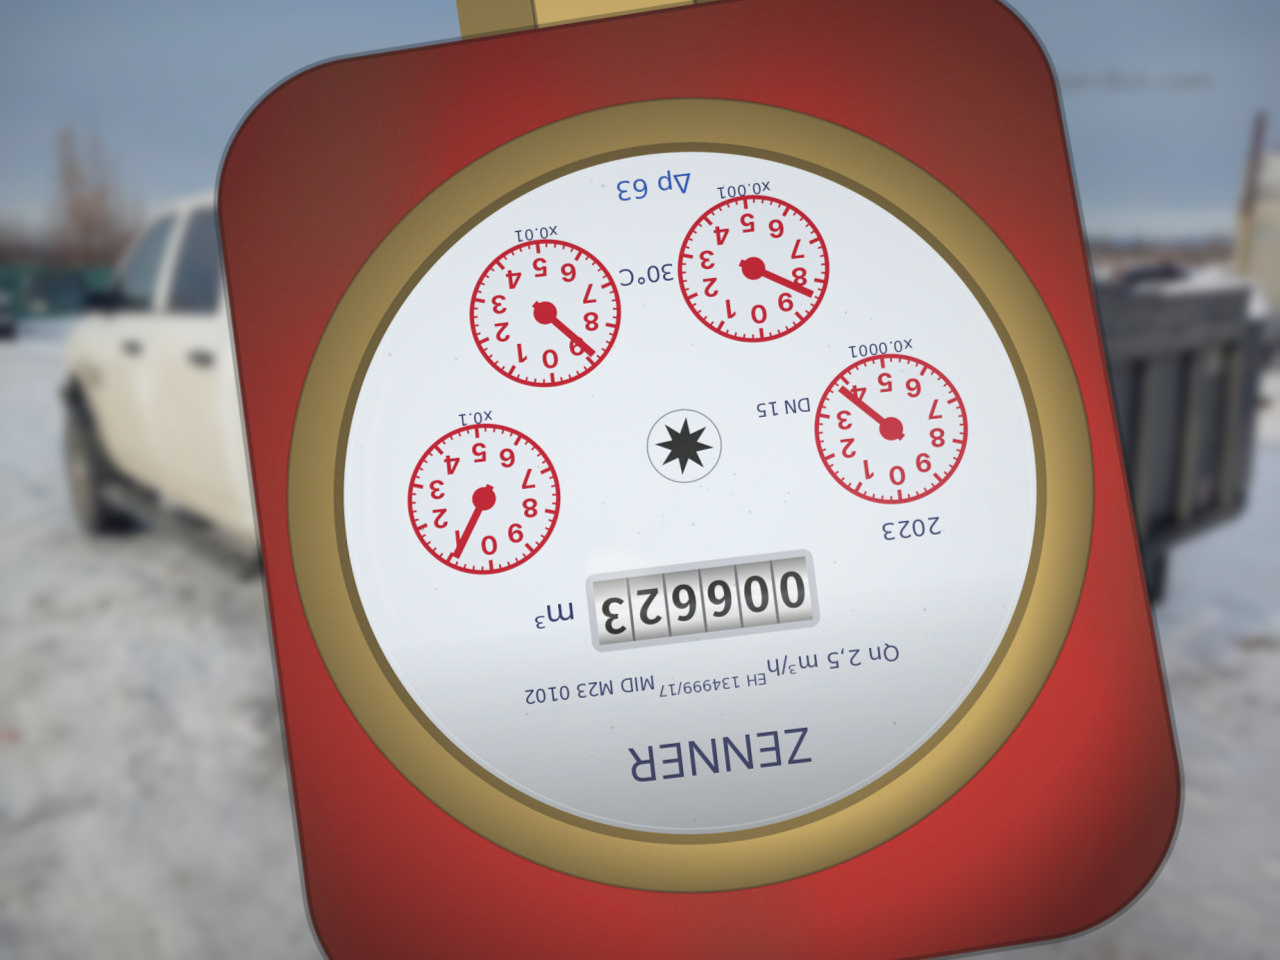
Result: 6623.0883 m³
